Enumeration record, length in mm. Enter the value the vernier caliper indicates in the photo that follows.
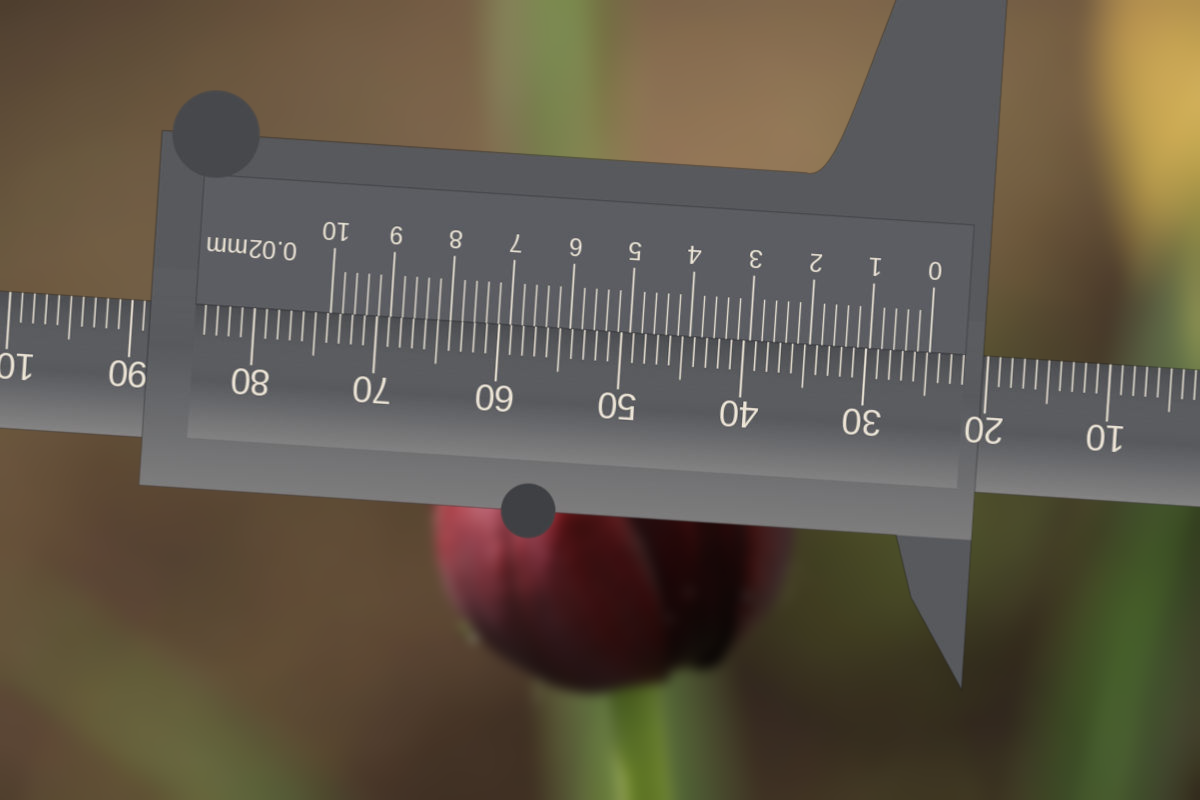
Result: 24.8 mm
